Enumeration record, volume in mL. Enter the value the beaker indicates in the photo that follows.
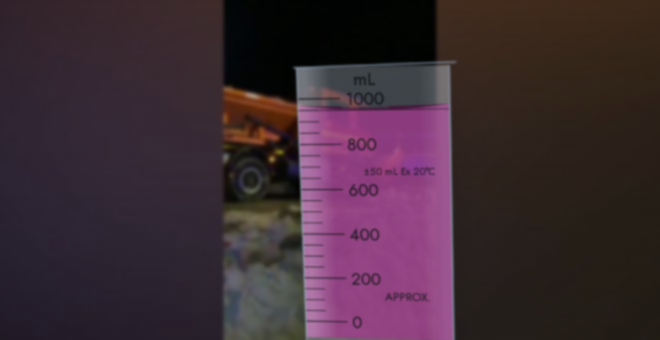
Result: 950 mL
